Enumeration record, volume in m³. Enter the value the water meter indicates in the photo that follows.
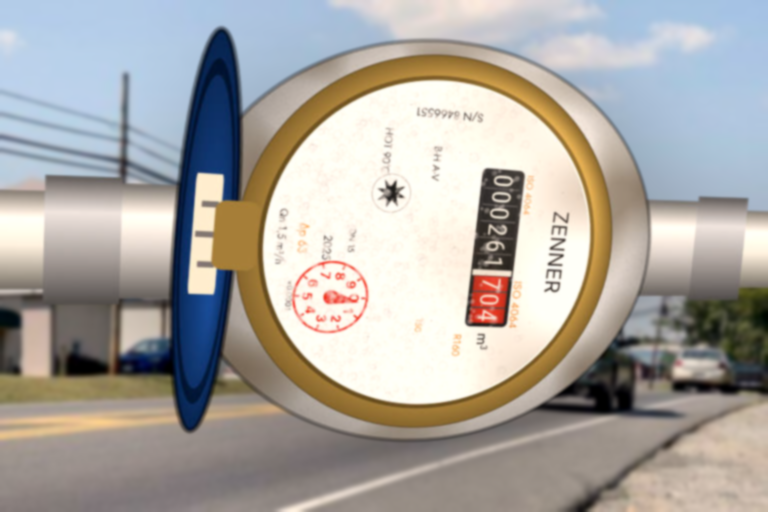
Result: 261.7040 m³
